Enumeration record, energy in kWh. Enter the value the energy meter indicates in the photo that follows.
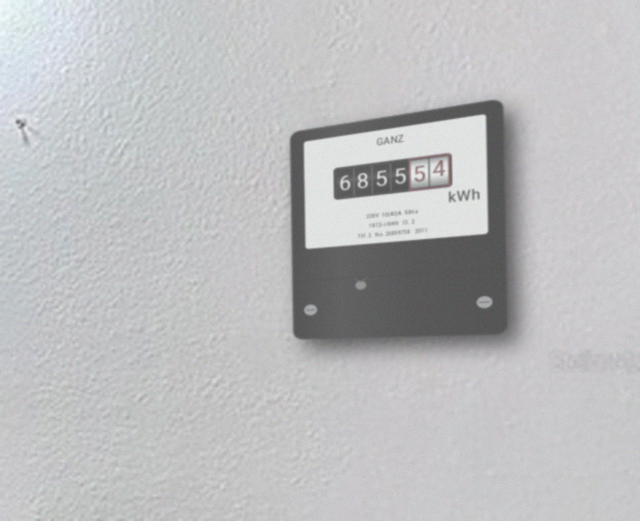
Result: 6855.54 kWh
